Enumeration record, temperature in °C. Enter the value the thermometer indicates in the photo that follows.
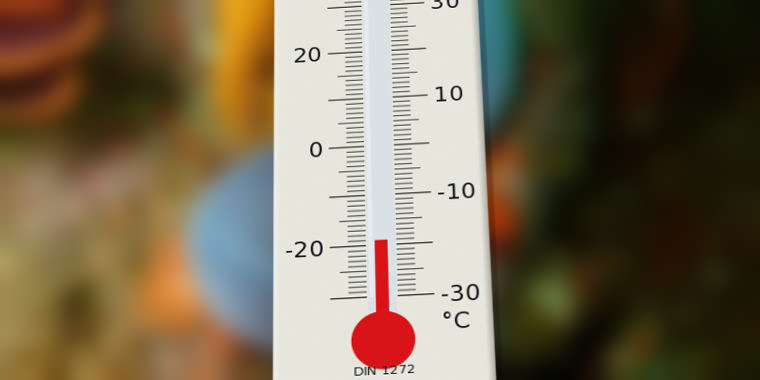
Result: -19 °C
